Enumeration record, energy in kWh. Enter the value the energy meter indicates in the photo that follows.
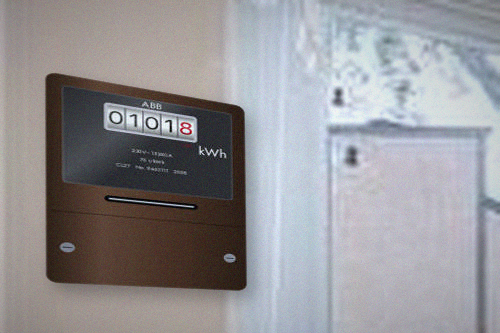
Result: 101.8 kWh
